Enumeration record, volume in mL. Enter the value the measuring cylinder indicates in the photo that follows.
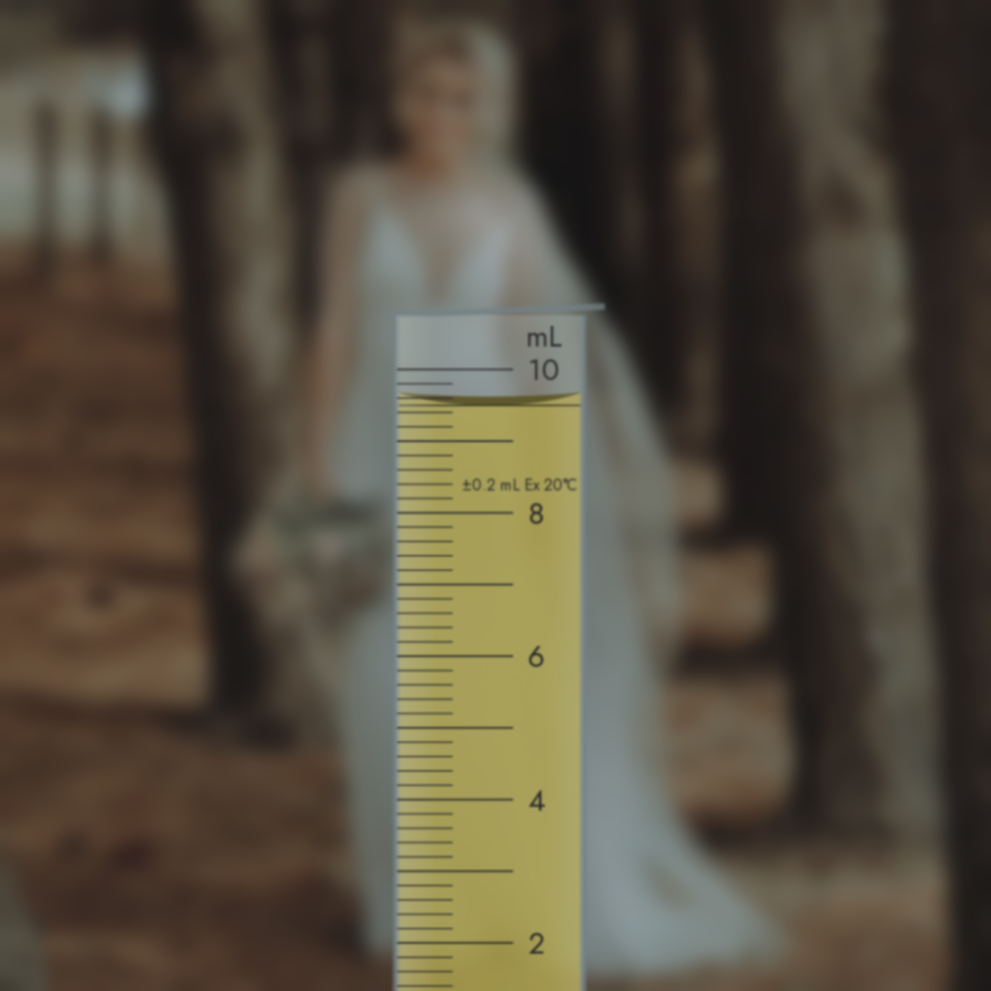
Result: 9.5 mL
